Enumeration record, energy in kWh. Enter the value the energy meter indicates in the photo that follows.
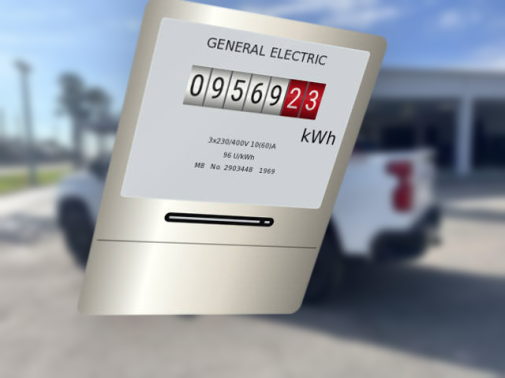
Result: 9569.23 kWh
